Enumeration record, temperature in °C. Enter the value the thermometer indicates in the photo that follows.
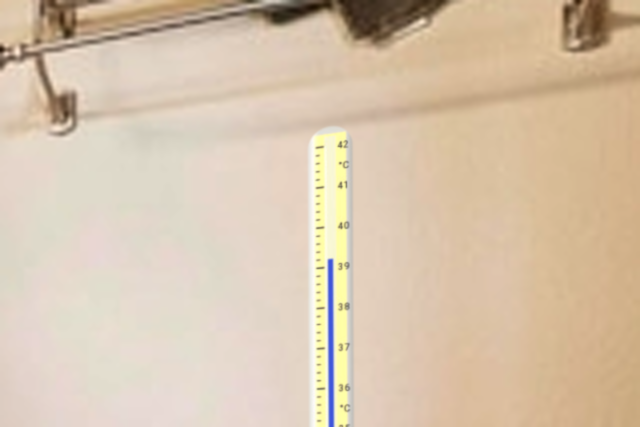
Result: 39.2 °C
